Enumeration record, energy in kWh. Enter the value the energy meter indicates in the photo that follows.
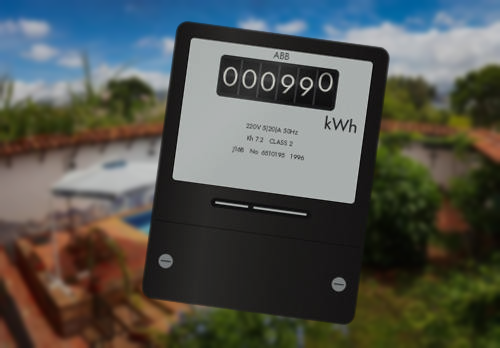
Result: 990 kWh
